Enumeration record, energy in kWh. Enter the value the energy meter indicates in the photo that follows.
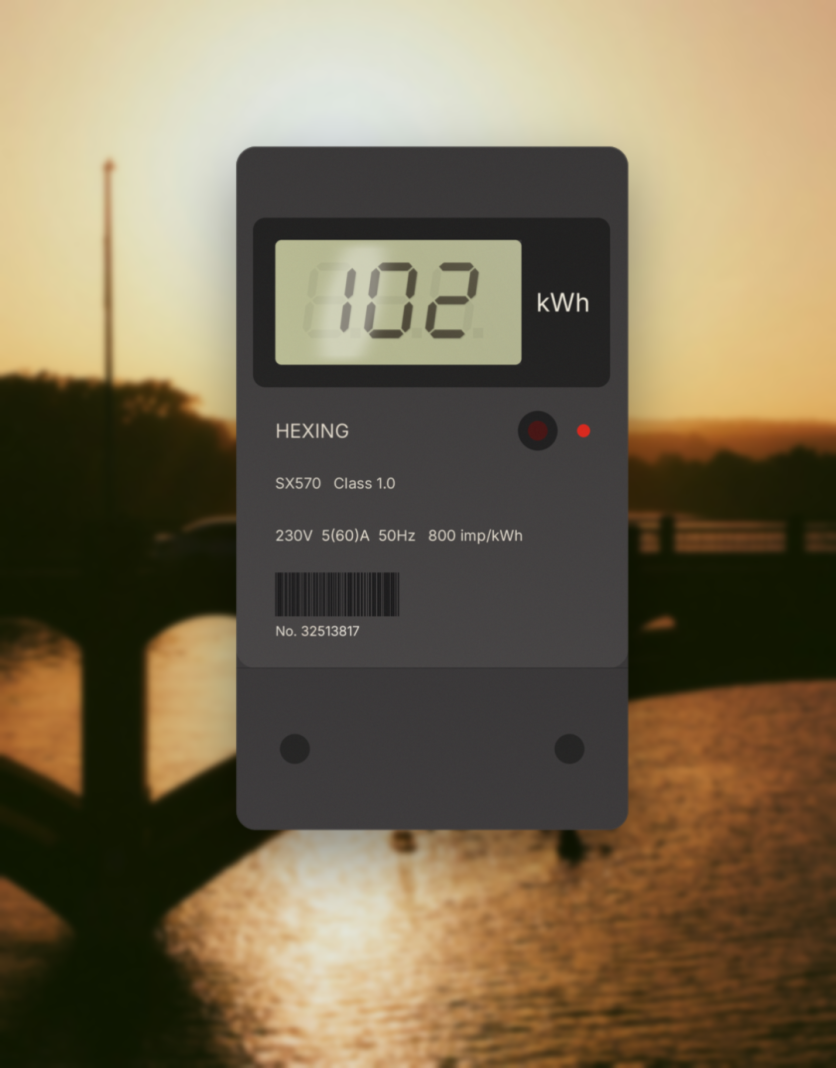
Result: 102 kWh
